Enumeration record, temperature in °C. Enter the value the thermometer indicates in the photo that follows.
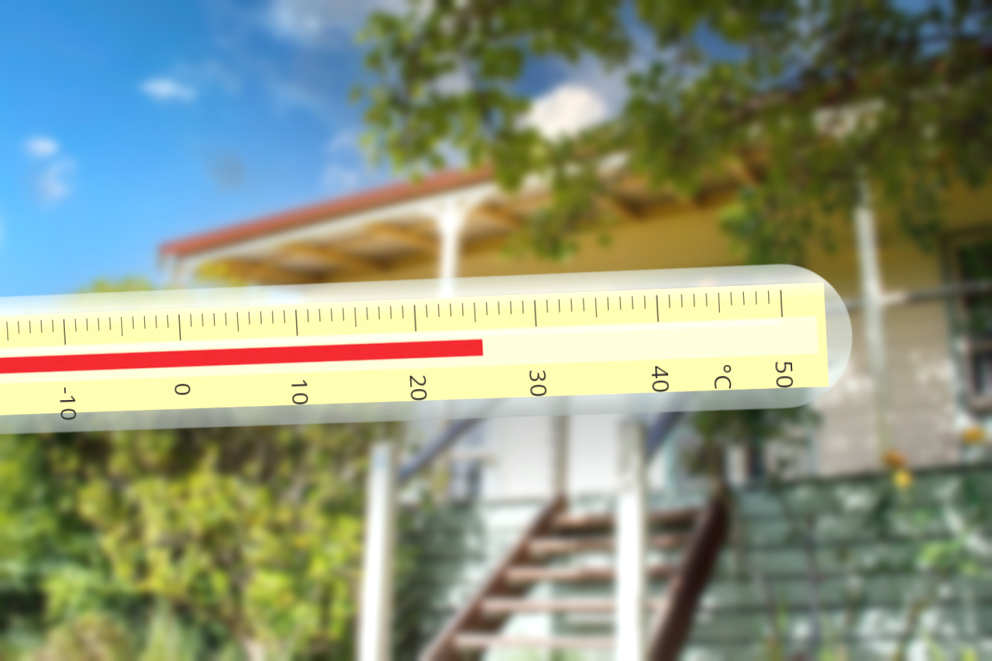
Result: 25.5 °C
